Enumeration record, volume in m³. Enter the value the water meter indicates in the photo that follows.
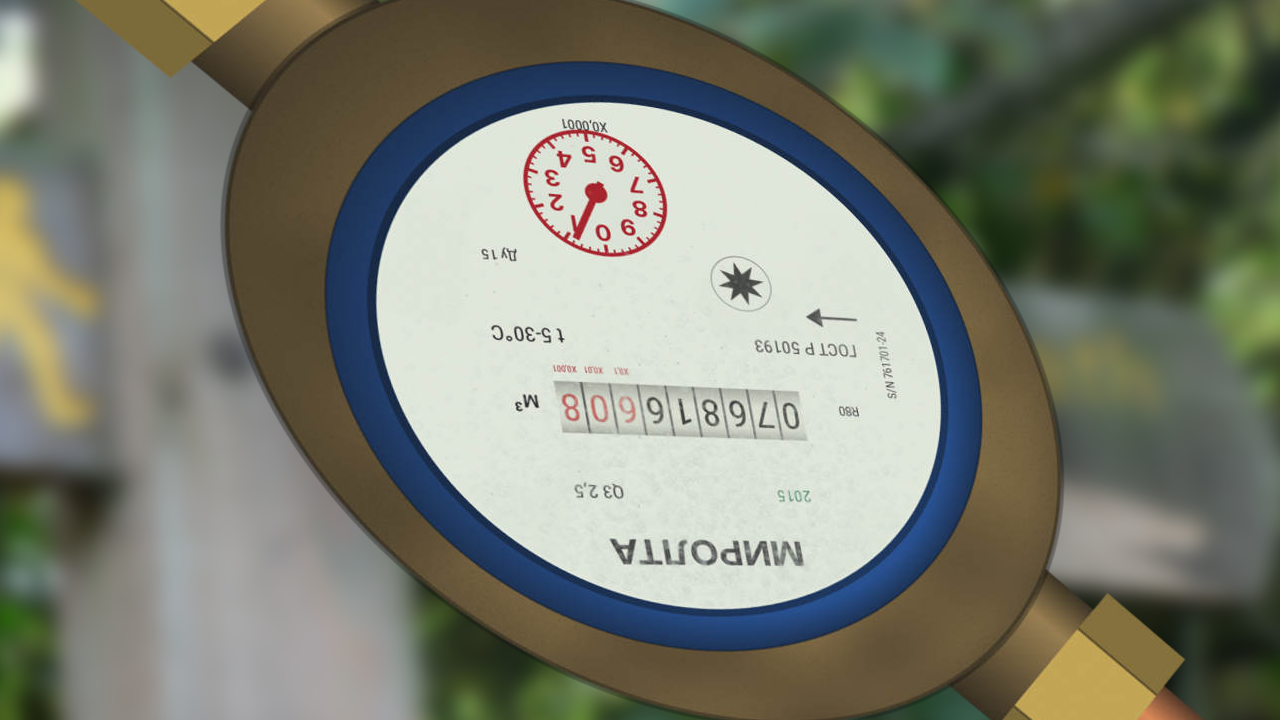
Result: 76816.6080 m³
